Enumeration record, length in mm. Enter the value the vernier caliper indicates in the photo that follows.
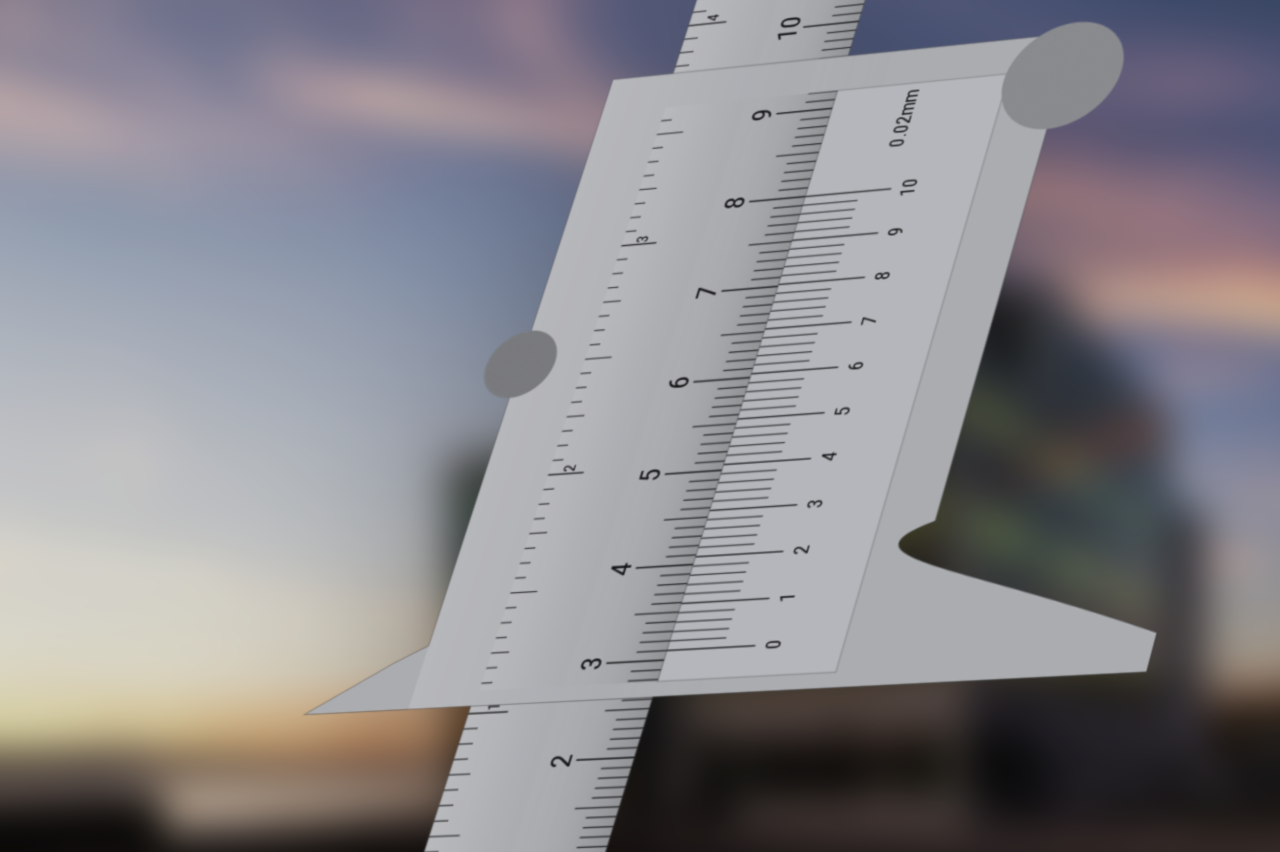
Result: 31.0 mm
